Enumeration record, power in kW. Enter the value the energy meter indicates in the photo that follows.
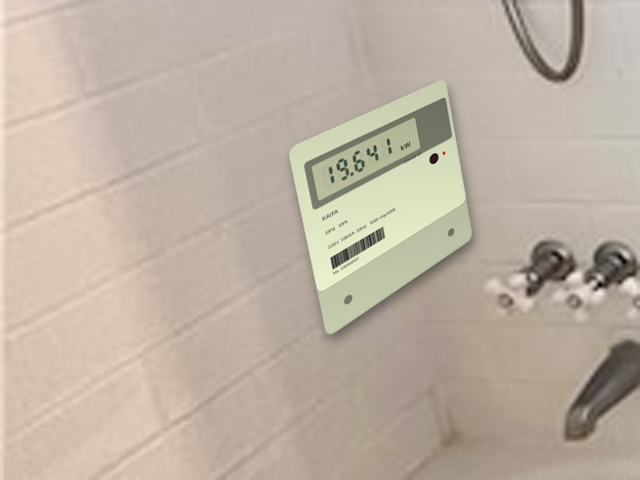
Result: 19.641 kW
